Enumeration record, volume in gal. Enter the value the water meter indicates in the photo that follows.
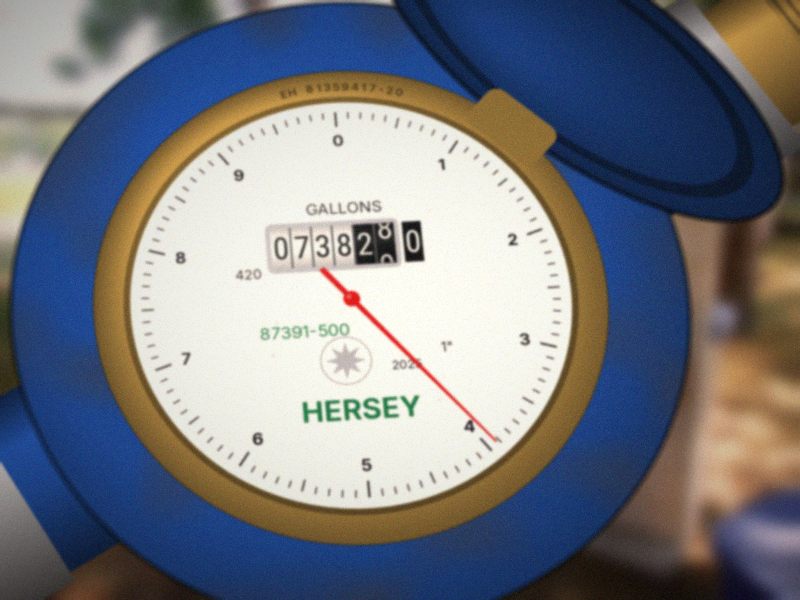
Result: 738283.9 gal
